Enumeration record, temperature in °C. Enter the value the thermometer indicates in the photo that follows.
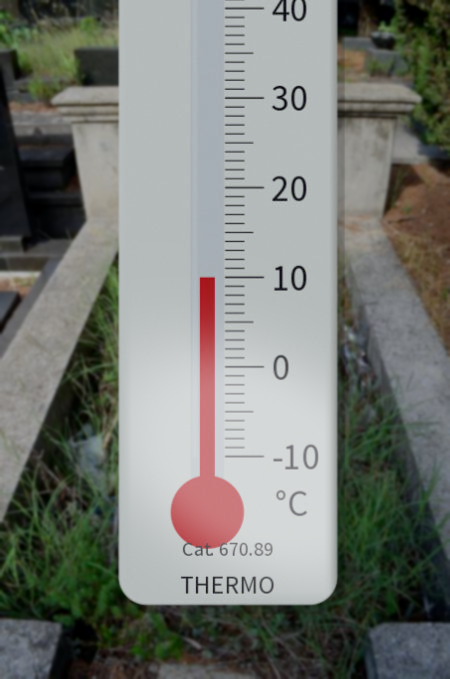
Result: 10 °C
